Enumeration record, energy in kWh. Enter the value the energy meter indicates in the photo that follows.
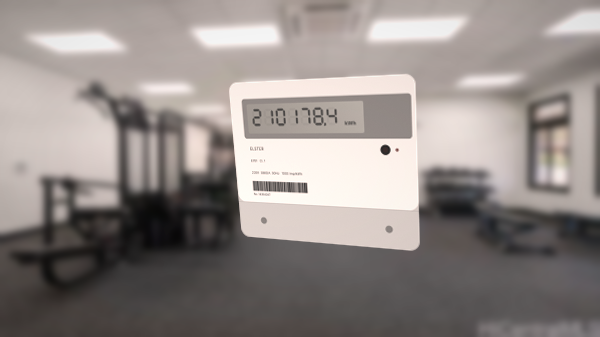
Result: 210178.4 kWh
